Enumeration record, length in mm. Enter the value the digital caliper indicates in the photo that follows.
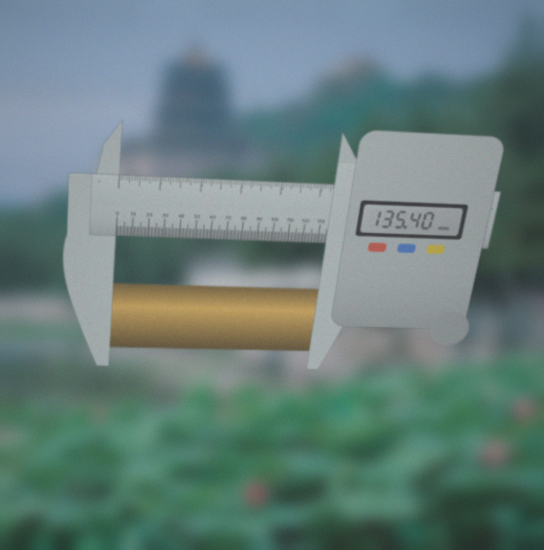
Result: 135.40 mm
